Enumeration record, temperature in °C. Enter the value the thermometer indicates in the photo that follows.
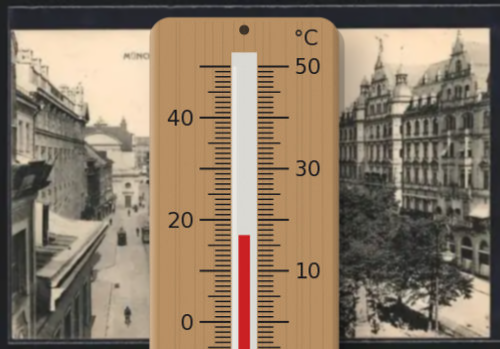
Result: 17 °C
